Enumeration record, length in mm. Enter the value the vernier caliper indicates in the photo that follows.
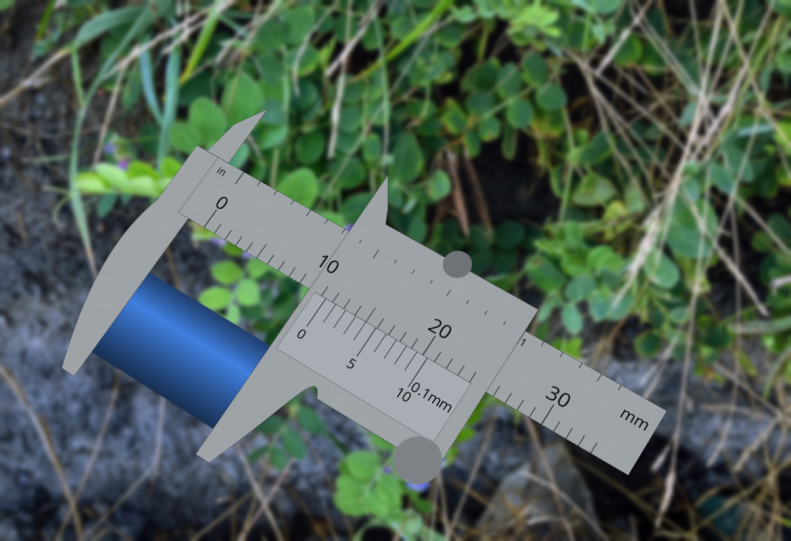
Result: 11.4 mm
